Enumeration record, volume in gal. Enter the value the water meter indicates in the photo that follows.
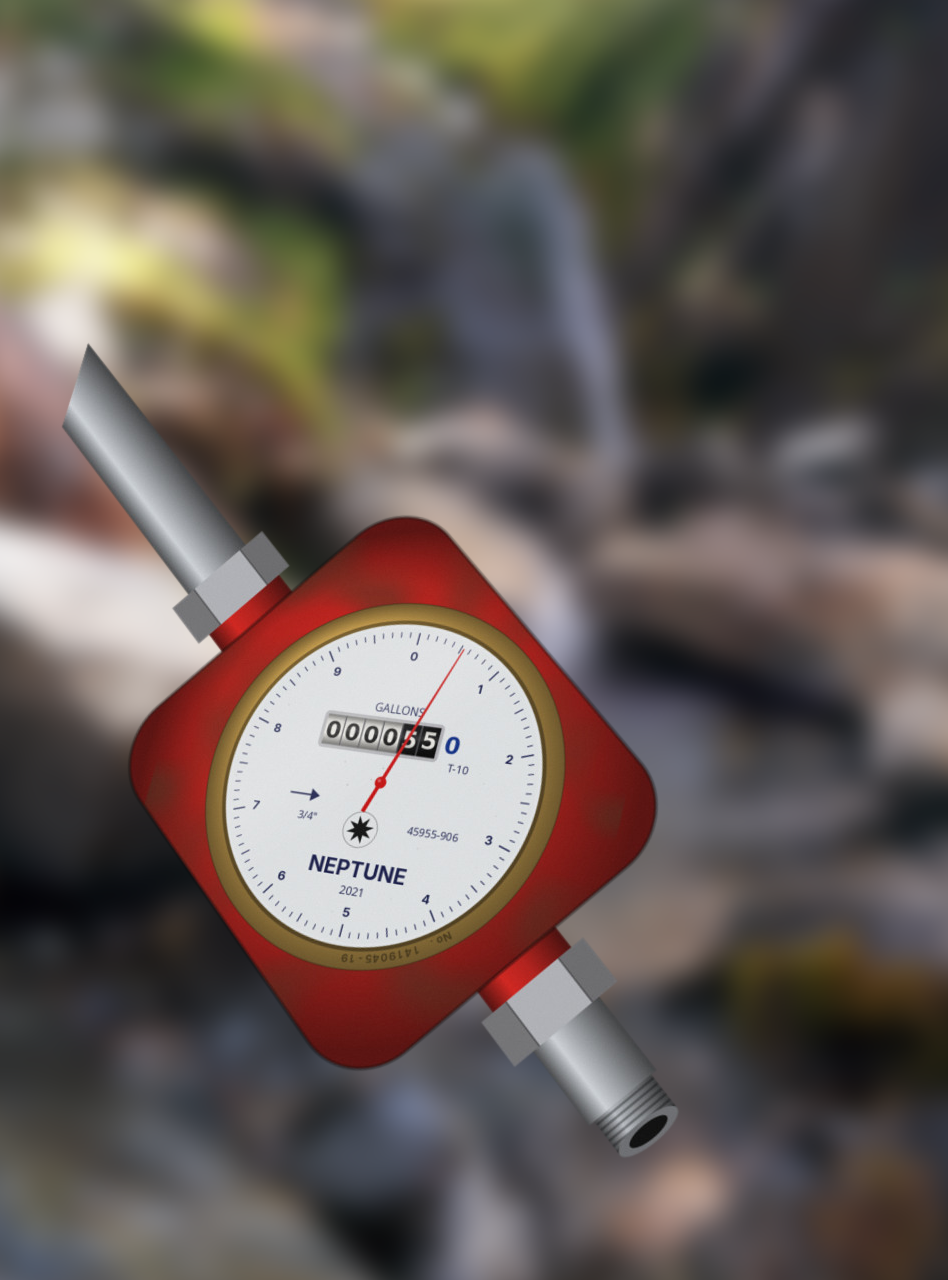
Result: 550.5 gal
